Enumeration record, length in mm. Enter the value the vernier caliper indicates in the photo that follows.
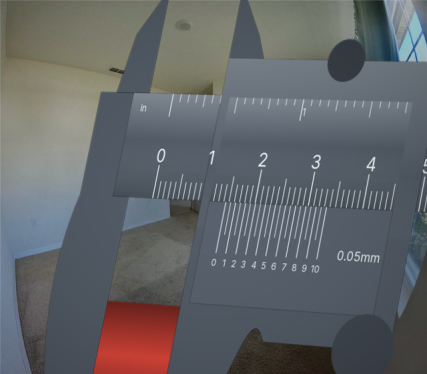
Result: 14.4 mm
